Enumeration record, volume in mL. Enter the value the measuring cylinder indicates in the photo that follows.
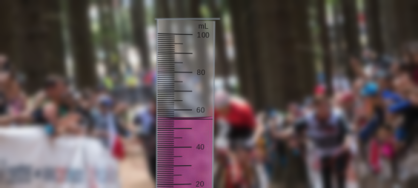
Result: 55 mL
